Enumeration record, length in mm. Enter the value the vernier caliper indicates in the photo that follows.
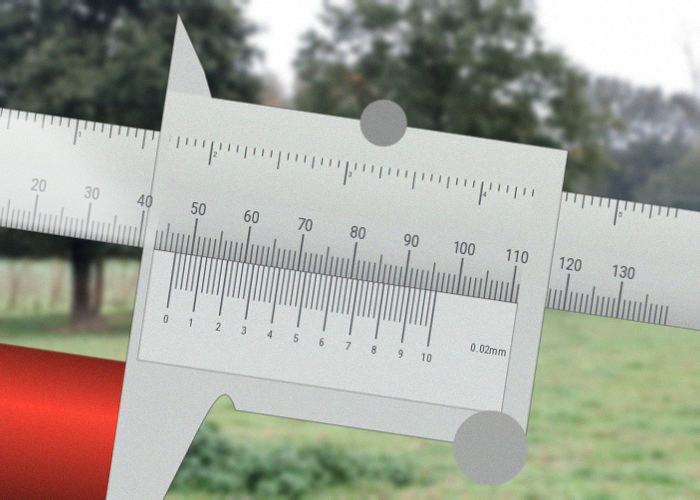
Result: 47.0 mm
